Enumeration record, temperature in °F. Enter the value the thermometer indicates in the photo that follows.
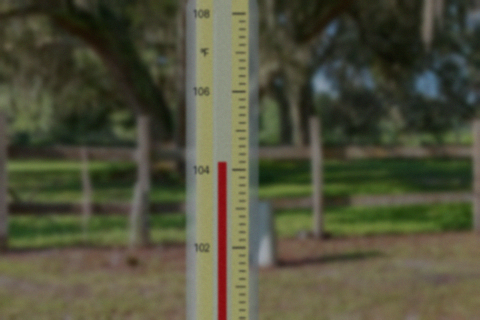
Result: 104.2 °F
